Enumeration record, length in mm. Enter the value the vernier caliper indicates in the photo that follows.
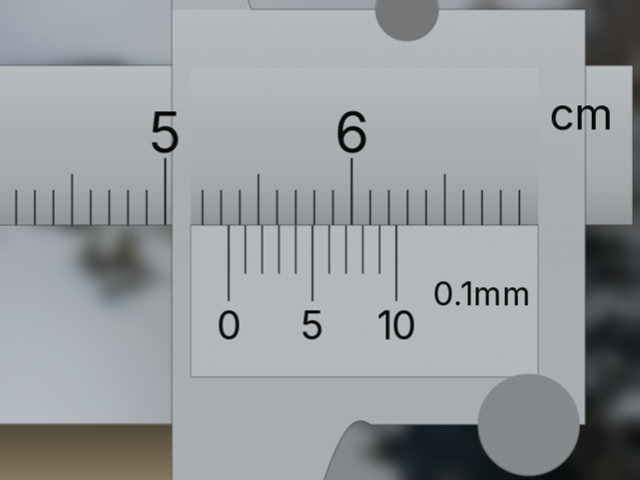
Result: 53.4 mm
